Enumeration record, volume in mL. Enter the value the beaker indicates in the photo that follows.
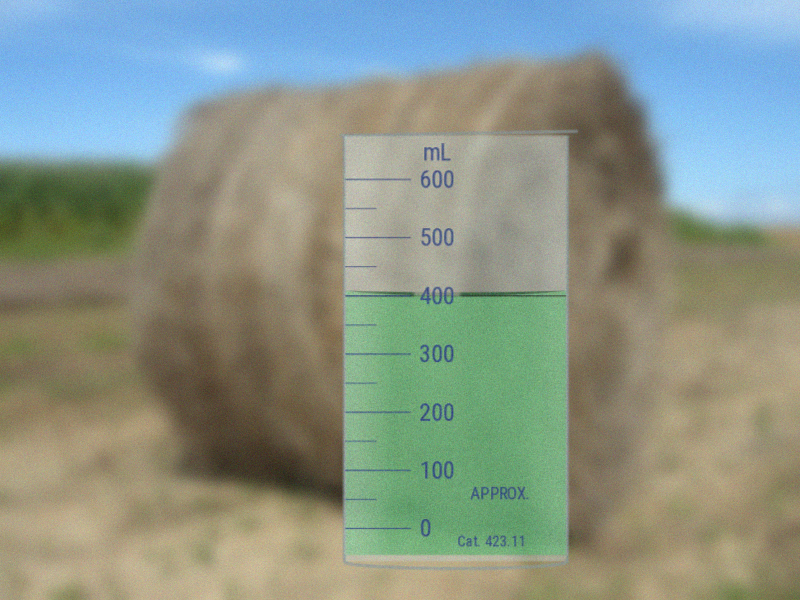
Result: 400 mL
